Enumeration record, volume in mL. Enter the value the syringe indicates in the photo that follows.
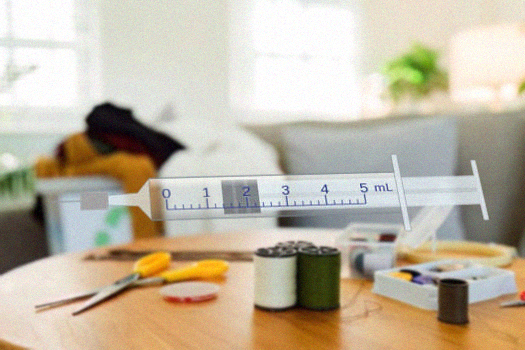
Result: 1.4 mL
